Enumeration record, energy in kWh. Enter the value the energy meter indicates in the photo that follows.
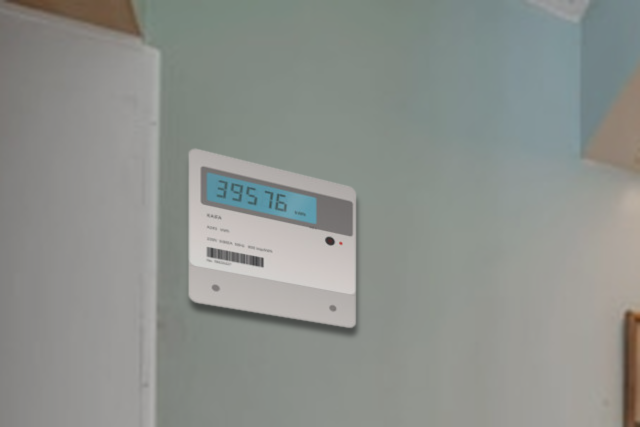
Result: 39576 kWh
